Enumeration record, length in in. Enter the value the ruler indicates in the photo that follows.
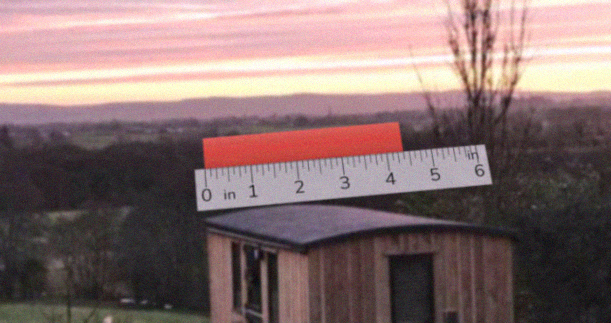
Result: 4.375 in
